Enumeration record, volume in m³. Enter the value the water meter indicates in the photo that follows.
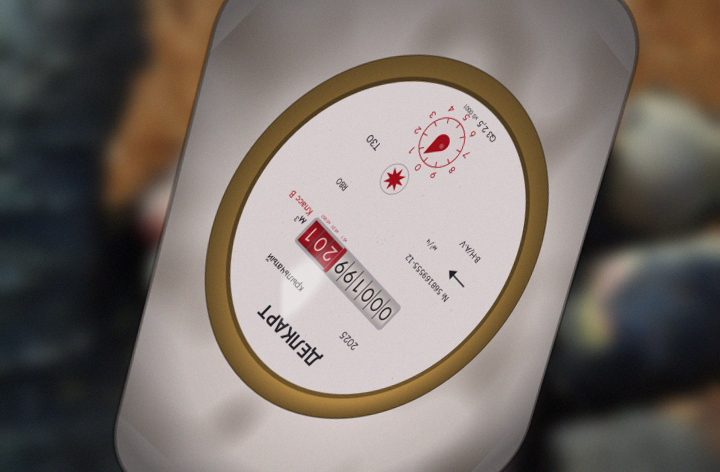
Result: 199.2010 m³
